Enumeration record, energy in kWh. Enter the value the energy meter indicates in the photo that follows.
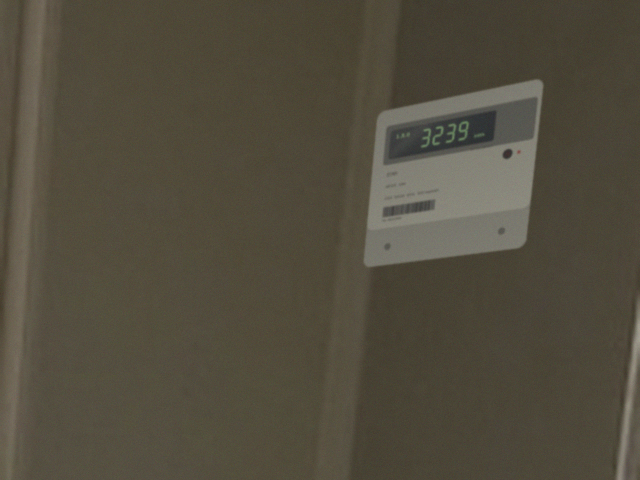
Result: 3239 kWh
